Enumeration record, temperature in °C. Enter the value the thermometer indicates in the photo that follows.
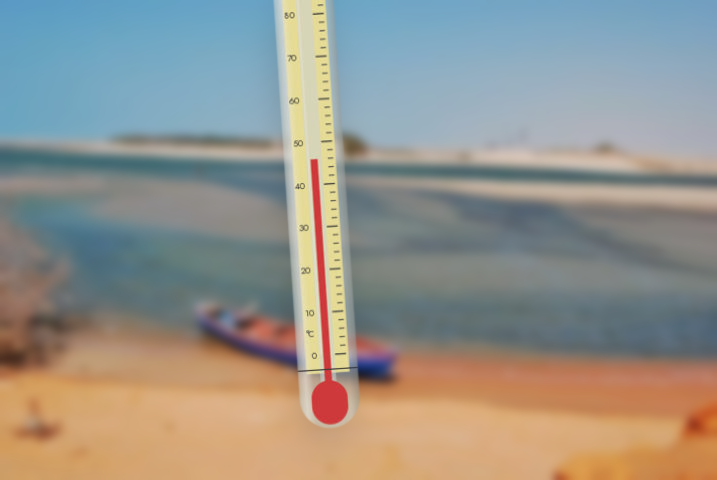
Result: 46 °C
